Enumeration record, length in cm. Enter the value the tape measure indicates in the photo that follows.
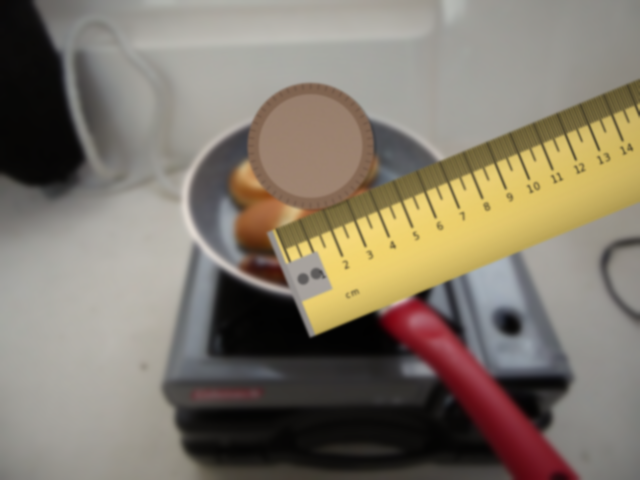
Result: 5 cm
